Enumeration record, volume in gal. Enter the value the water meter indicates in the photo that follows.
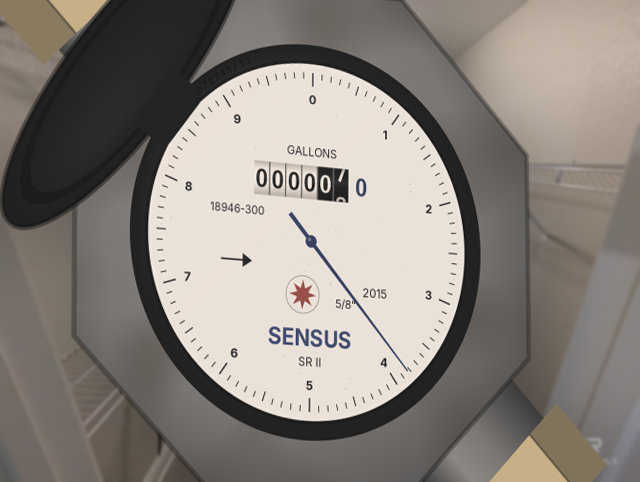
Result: 73.8 gal
